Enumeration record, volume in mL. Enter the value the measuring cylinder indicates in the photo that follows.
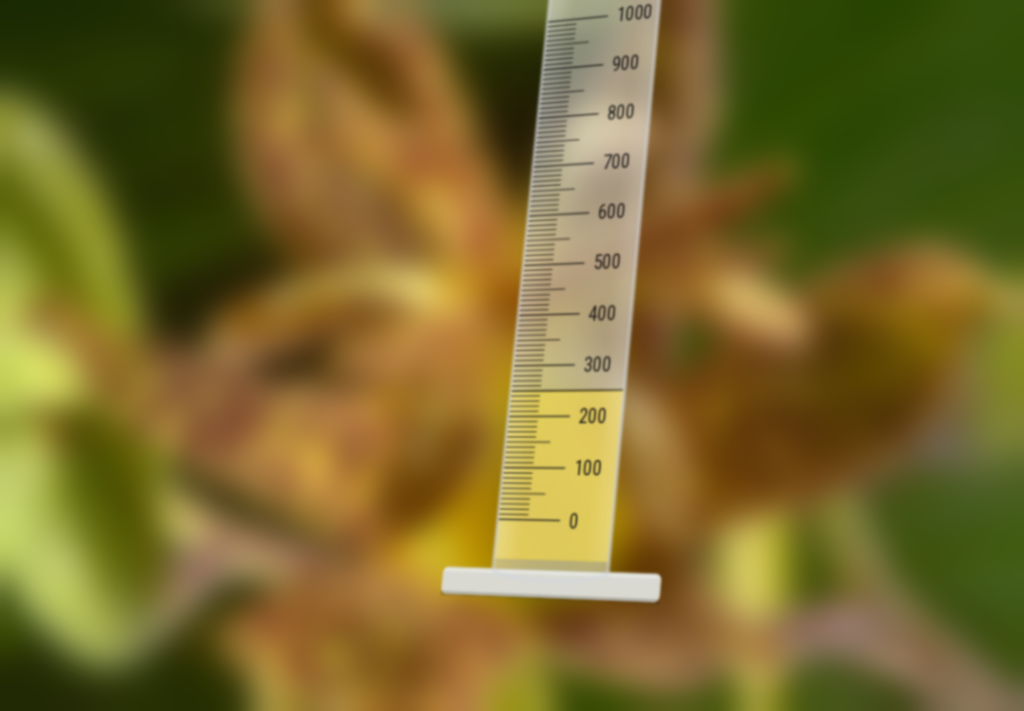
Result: 250 mL
